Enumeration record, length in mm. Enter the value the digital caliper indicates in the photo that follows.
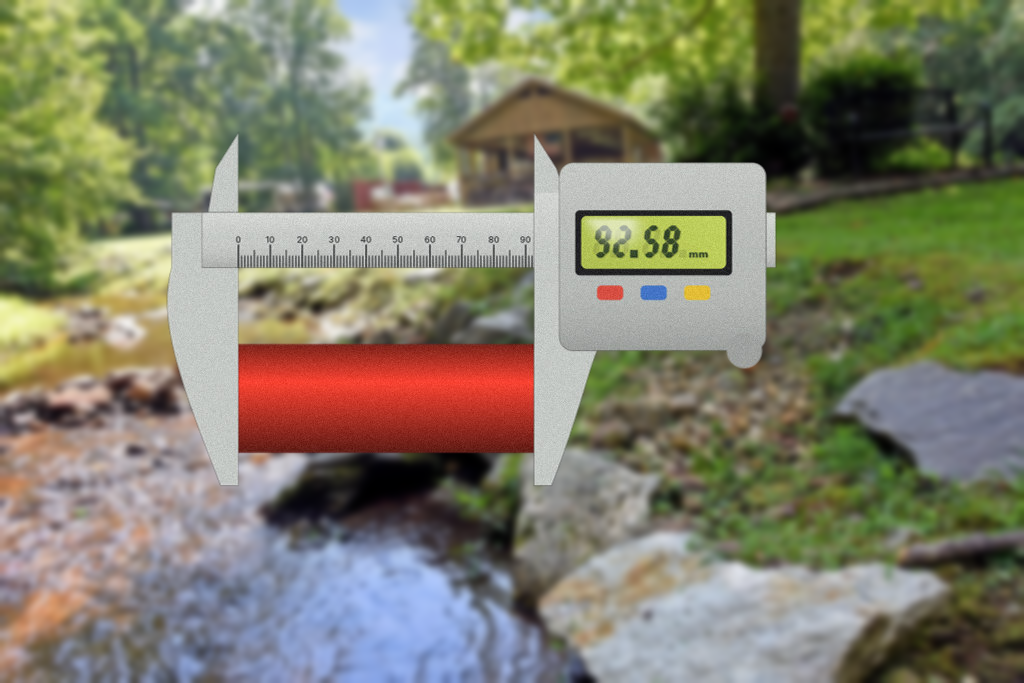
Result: 92.58 mm
